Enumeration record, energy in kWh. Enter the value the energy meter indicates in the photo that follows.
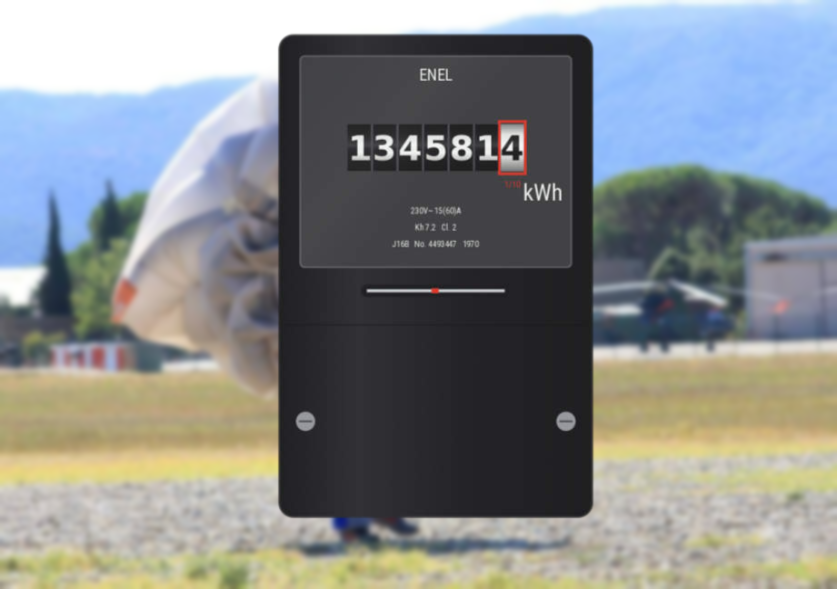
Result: 134581.4 kWh
